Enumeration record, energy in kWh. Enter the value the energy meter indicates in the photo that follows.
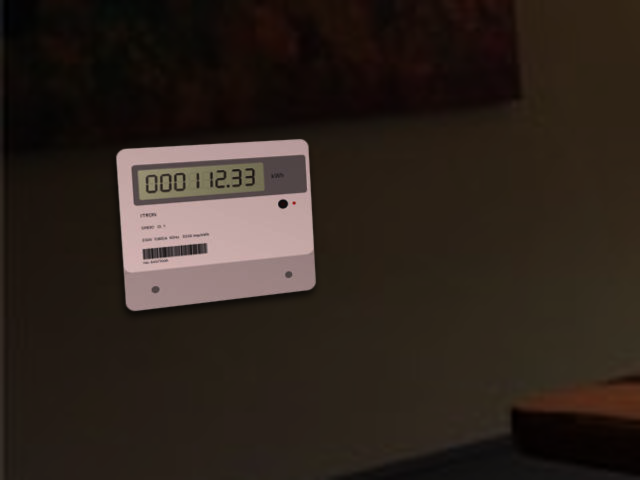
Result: 112.33 kWh
